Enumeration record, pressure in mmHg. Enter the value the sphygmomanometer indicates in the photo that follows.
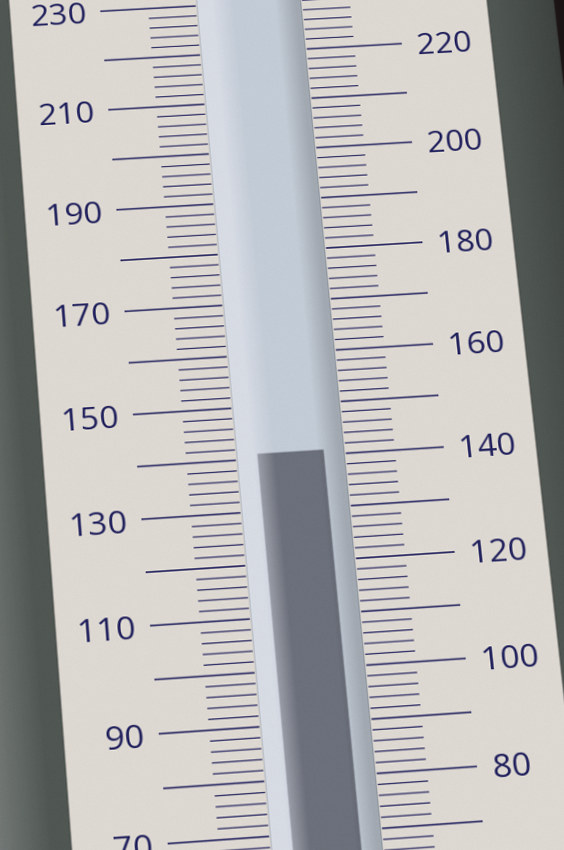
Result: 141 mmHg
